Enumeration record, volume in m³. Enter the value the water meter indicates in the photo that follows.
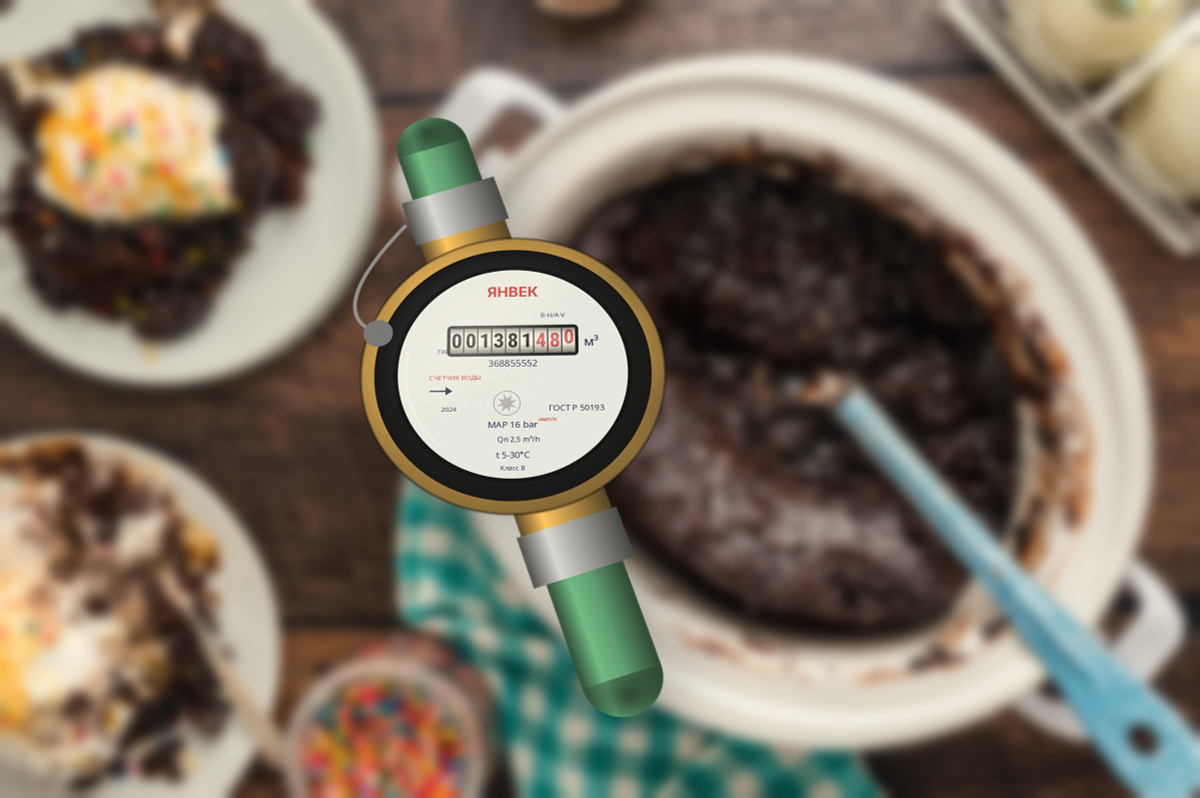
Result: 1381.480 m³
